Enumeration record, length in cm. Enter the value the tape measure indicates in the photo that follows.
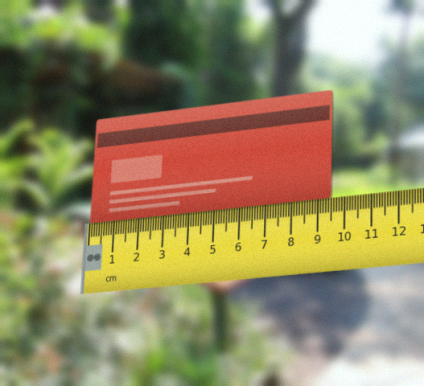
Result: 9.5 cm
